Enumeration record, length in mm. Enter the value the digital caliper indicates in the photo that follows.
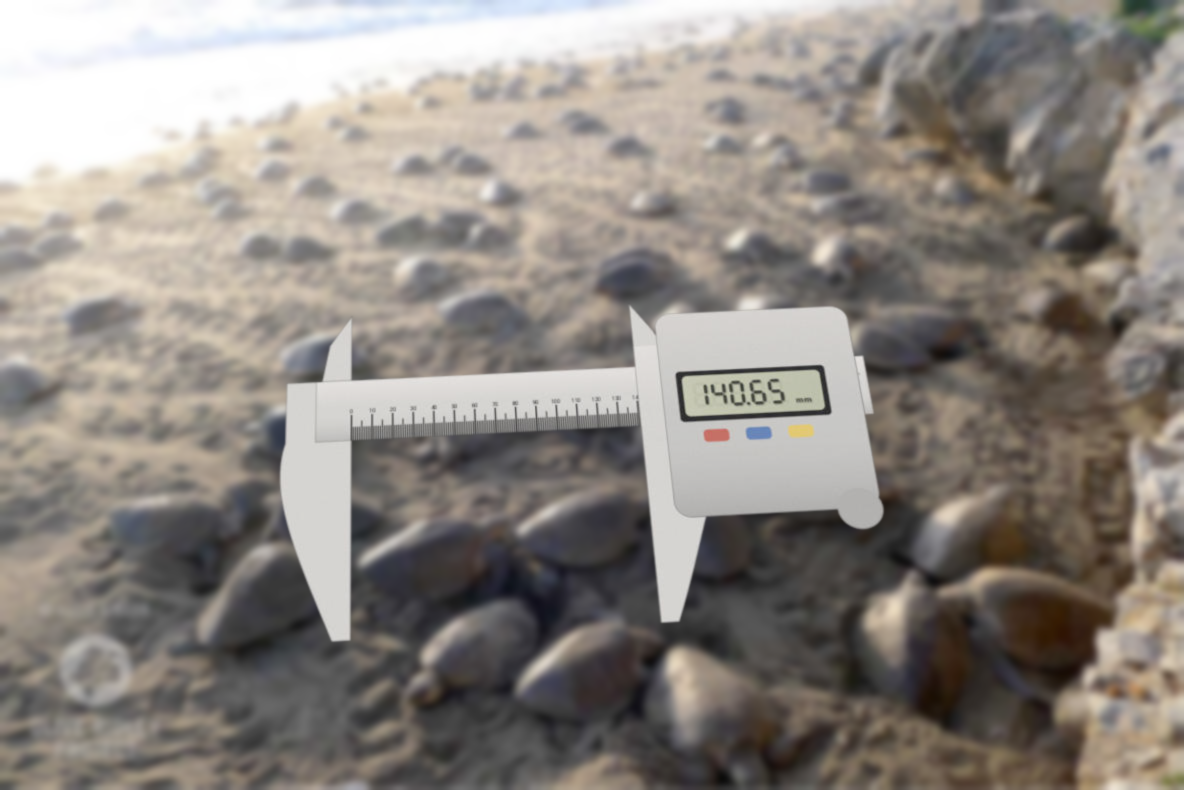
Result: 140.65 mm
